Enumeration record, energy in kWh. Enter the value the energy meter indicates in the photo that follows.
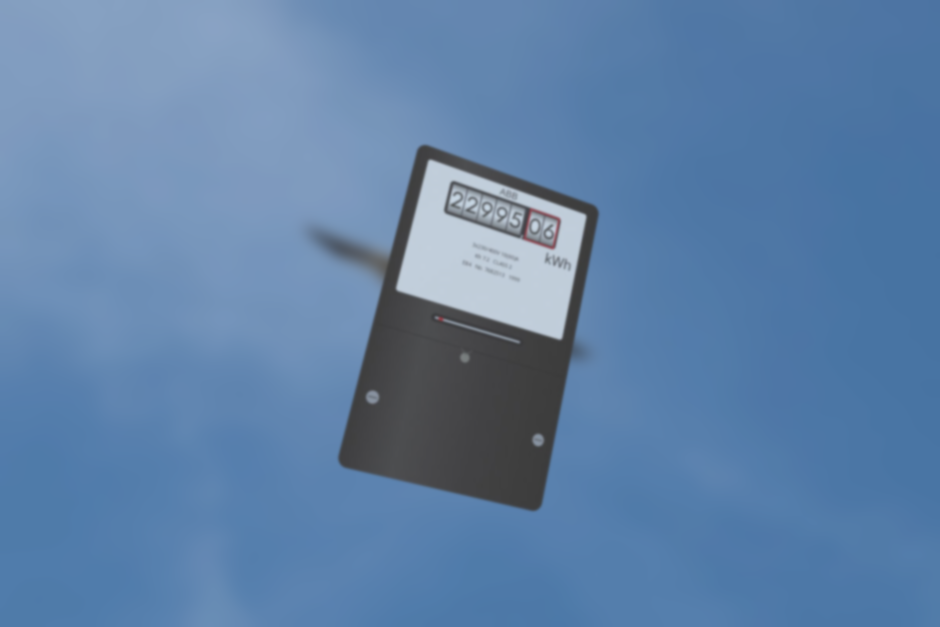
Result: 22995.06 kWh
